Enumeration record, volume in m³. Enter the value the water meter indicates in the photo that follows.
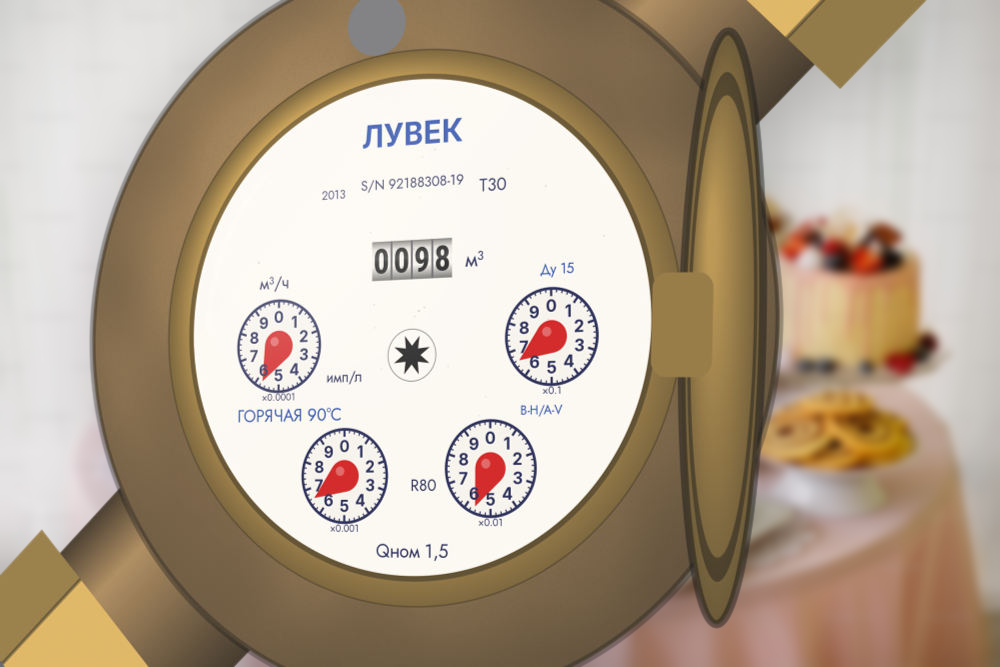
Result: 98.6565 m³
